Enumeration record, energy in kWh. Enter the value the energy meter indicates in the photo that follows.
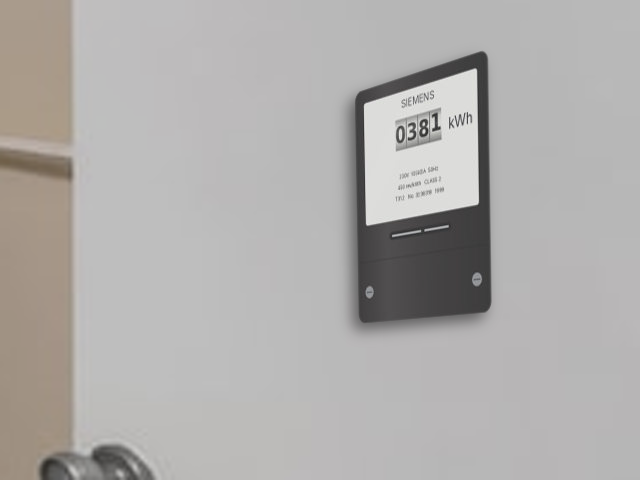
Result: 381 kWh
